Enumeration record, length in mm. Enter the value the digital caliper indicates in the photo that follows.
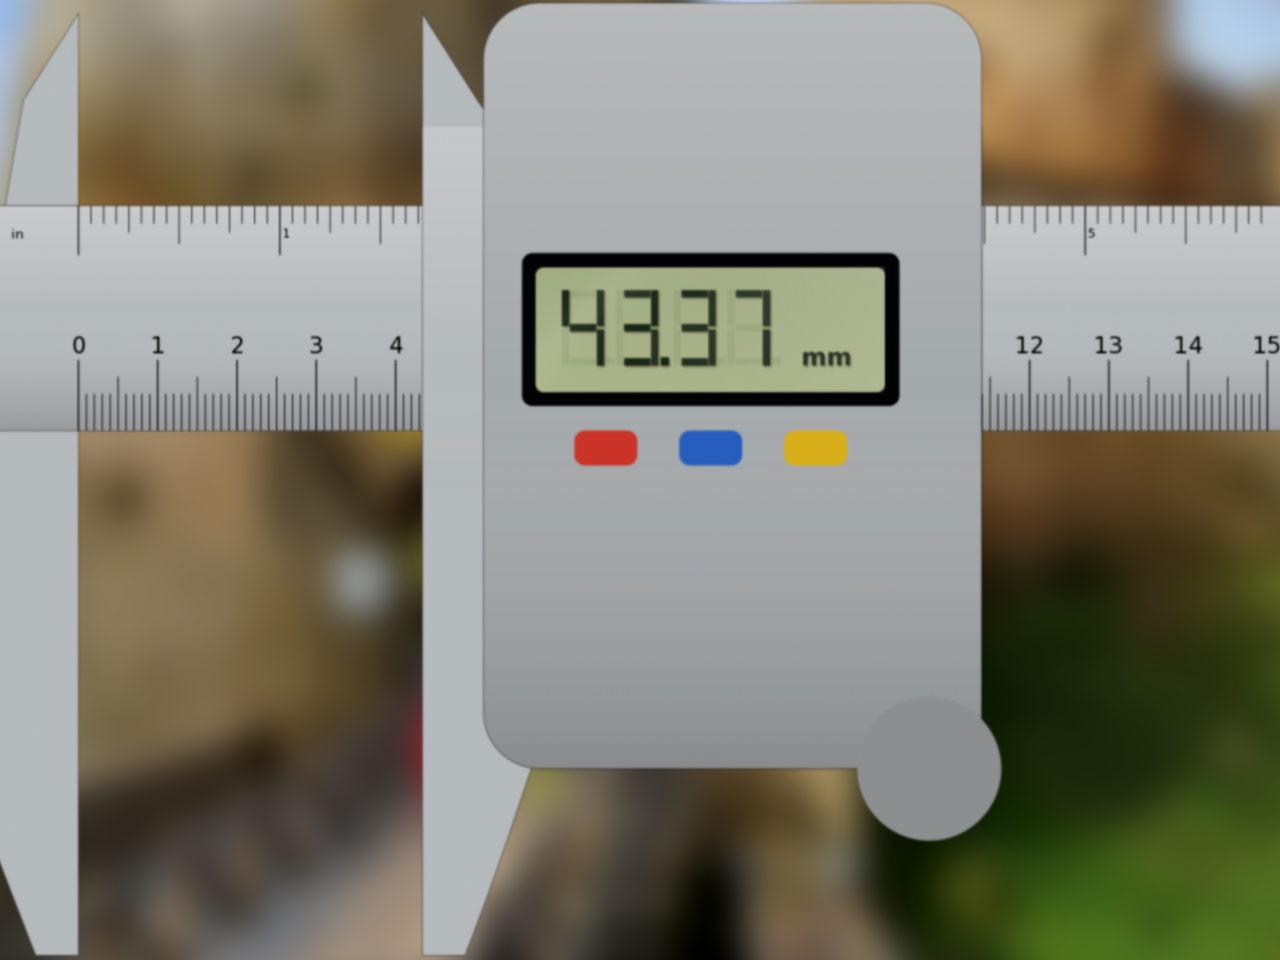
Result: 43.37 mm
